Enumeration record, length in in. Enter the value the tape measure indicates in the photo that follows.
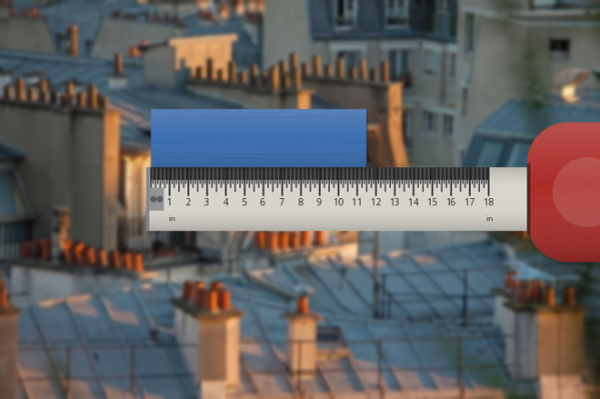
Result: 11.5 in
